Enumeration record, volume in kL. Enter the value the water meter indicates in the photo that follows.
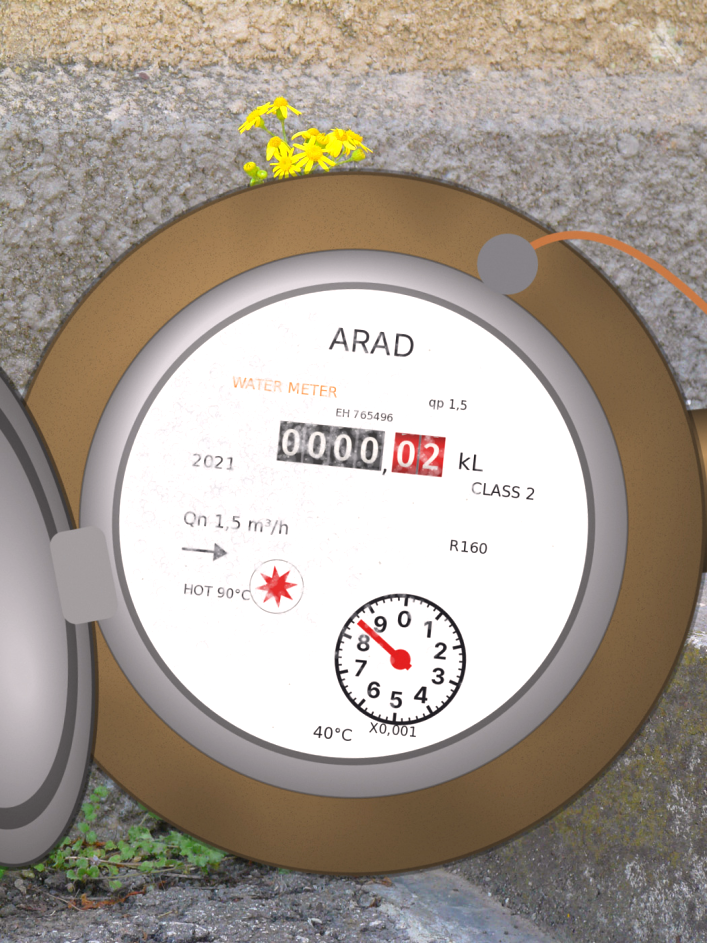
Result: 0.028 kL
